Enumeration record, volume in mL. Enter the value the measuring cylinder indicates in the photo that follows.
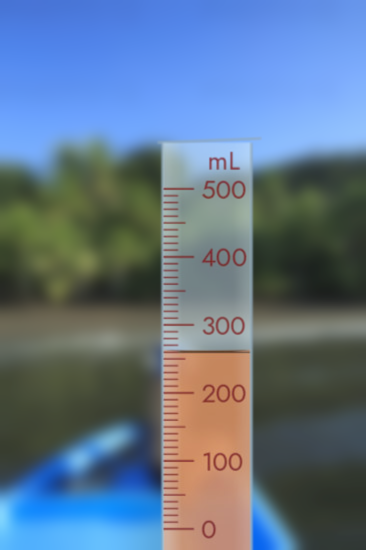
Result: 260 mL
